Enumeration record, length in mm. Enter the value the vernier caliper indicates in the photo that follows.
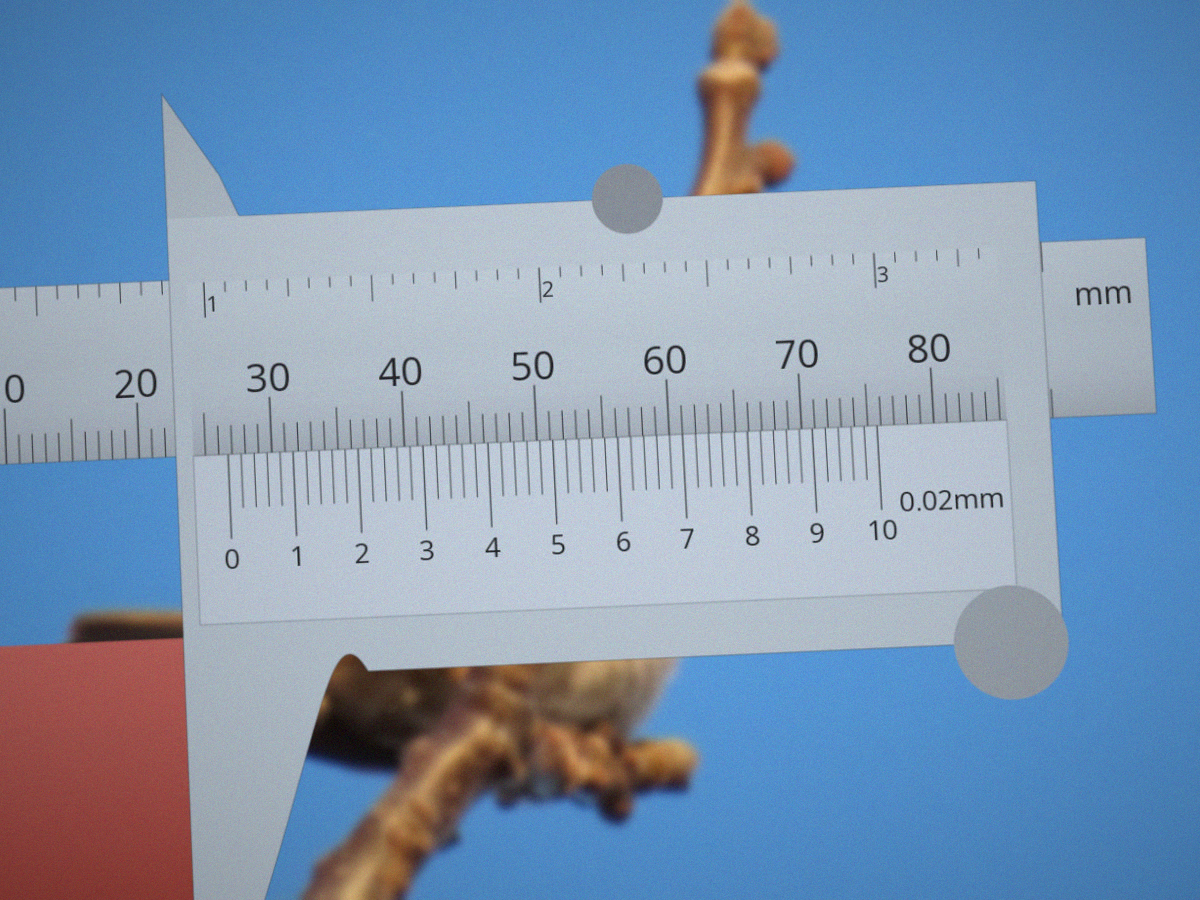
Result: 26.7 mm
